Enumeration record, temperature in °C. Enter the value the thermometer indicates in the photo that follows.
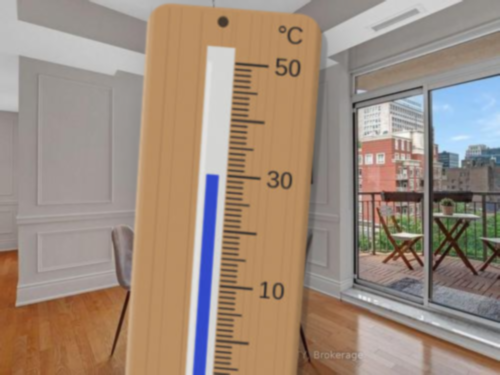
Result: 30 °C
